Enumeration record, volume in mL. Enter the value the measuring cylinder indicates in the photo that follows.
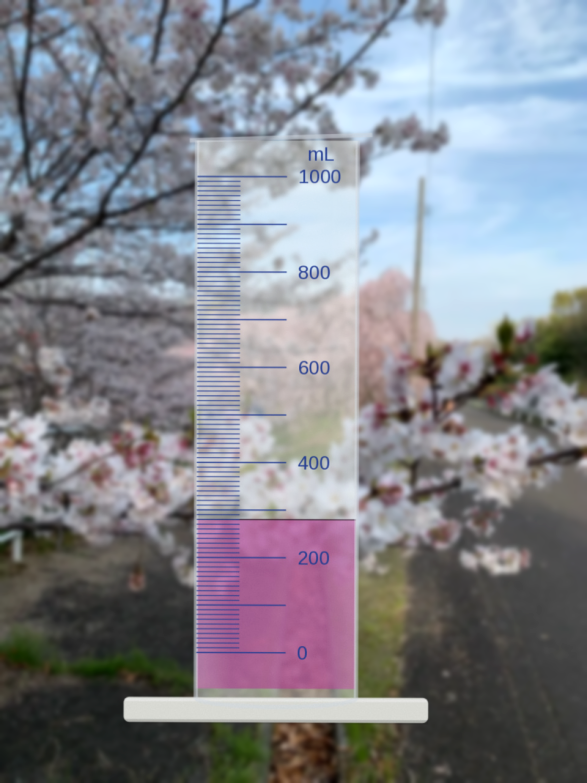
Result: 280 mL
